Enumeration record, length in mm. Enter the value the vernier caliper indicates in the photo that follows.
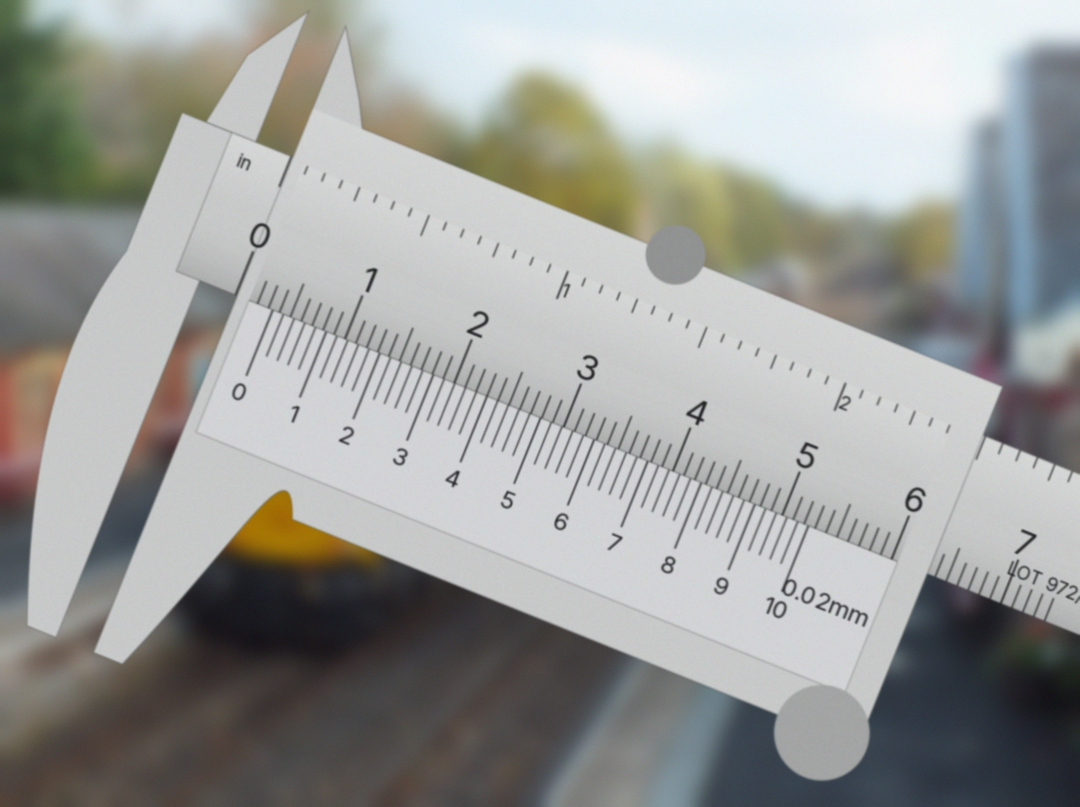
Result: 3.4 mm
